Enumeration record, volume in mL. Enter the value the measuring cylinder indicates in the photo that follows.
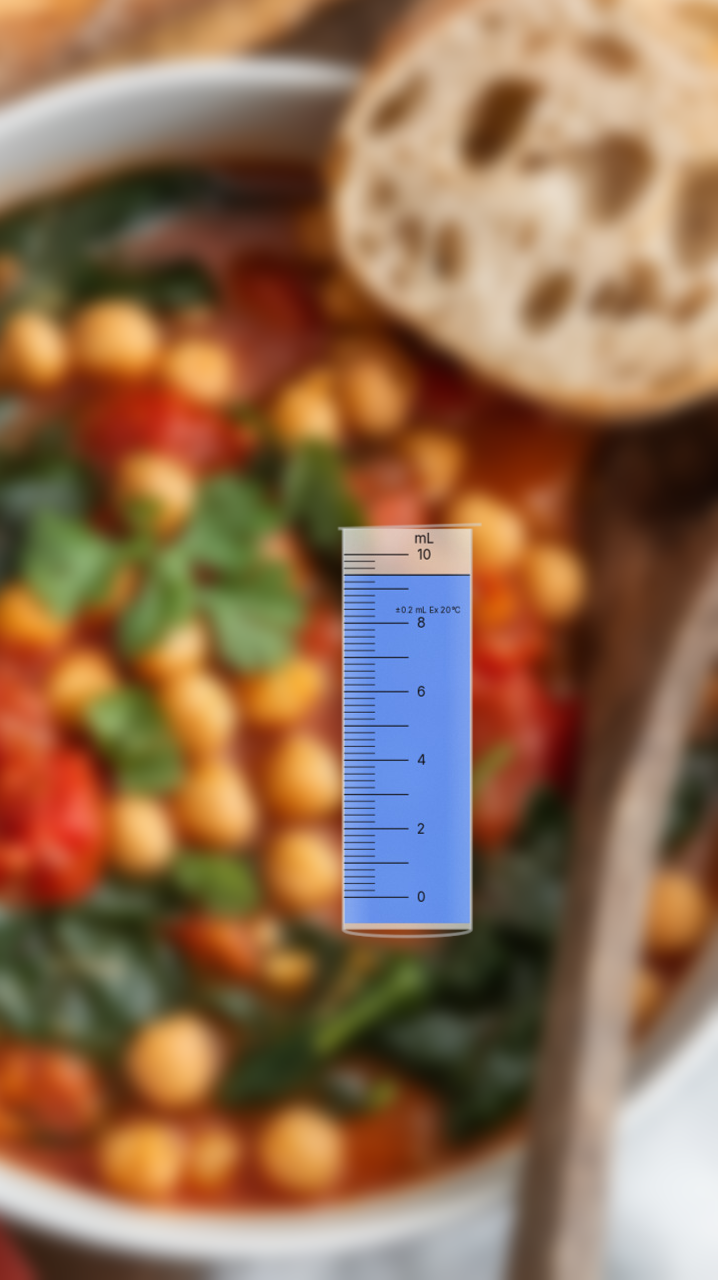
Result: 9.4 mL
